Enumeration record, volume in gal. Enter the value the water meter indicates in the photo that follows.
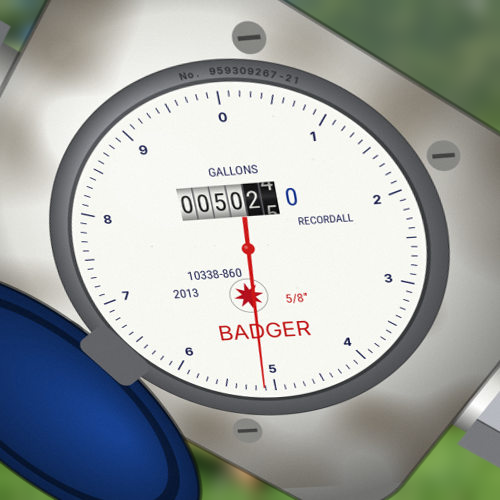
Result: 50245.1 gal
